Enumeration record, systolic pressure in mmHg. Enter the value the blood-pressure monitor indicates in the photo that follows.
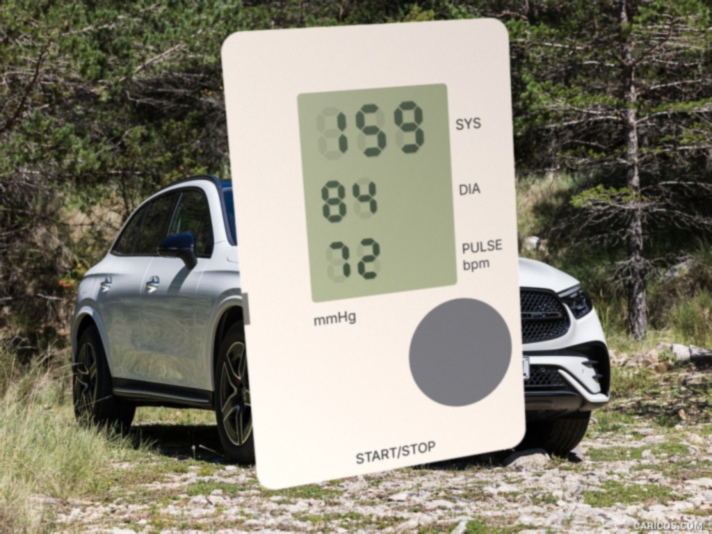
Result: 159 mmHg
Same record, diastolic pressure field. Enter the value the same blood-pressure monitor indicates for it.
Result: 84 mmHg
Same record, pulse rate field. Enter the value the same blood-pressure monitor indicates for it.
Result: 72 bpm
